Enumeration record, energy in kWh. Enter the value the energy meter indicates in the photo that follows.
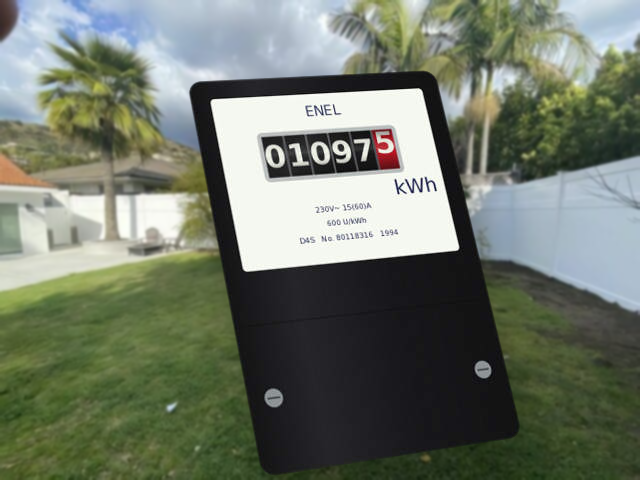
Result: 1097.5 kWh
